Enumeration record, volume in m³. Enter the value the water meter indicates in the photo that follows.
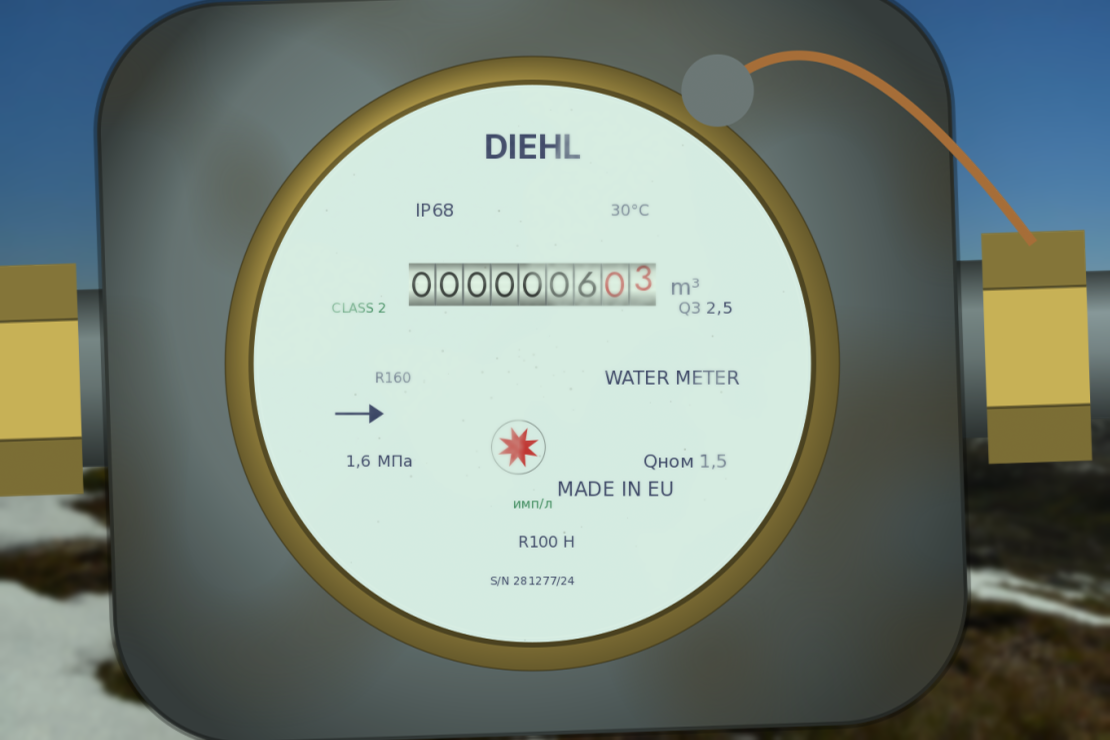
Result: 6.03 m³
